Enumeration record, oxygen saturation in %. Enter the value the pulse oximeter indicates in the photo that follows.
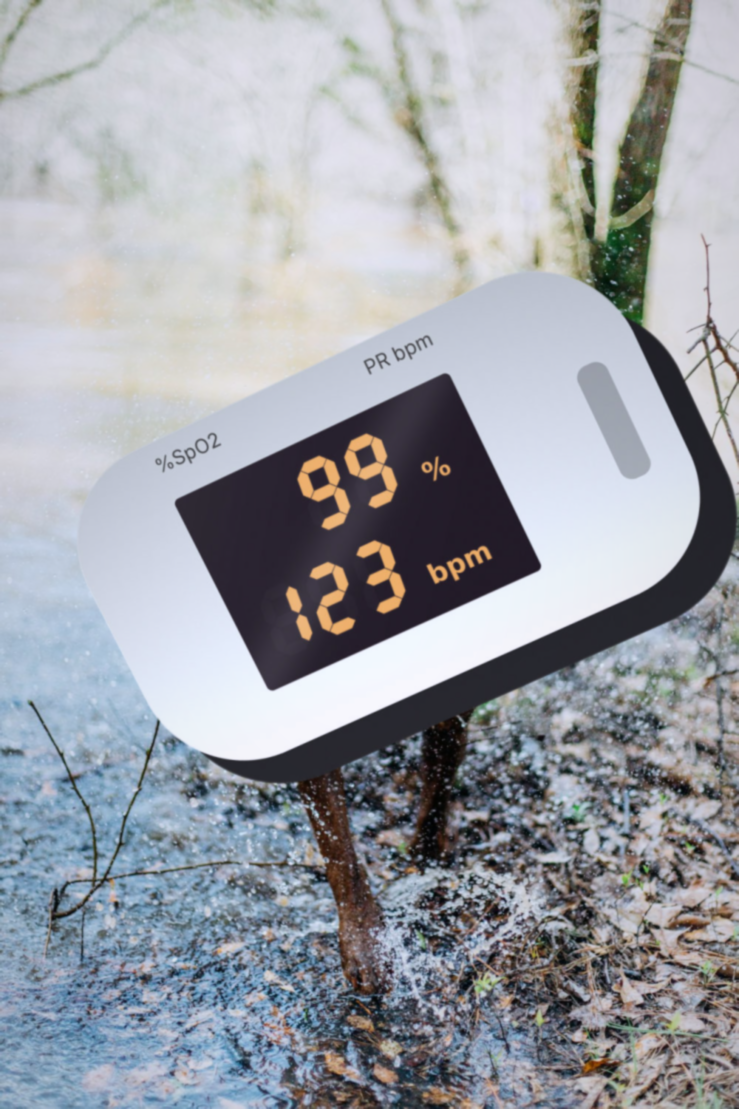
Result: 99 %
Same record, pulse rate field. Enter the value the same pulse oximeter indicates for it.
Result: 123 bpm
